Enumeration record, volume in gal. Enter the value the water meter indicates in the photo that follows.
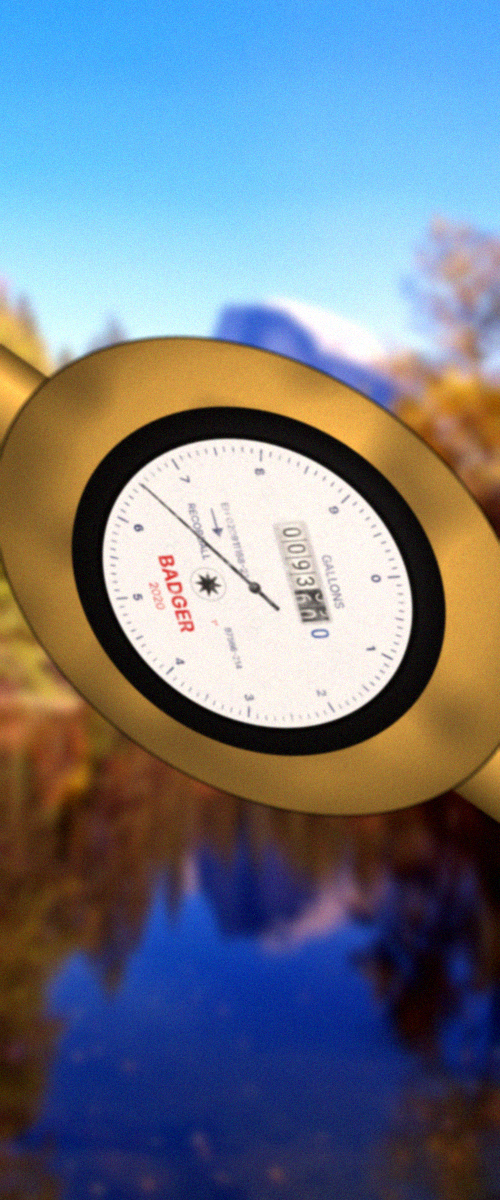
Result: 93596.5 gal
